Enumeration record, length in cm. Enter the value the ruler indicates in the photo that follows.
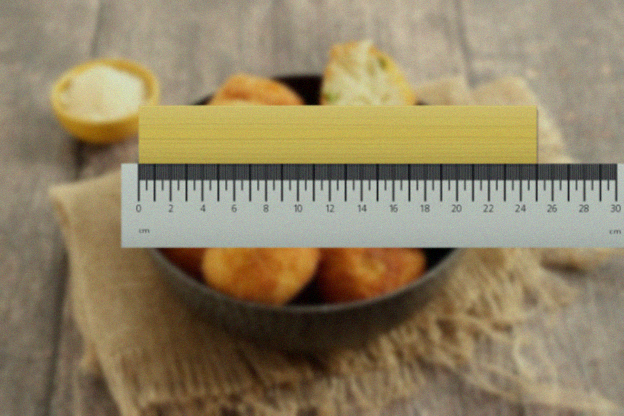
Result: 25 cm
